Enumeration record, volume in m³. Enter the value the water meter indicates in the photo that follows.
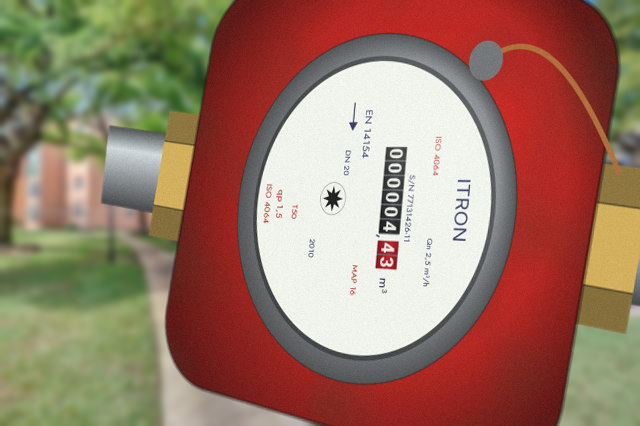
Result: 4.43 m³
